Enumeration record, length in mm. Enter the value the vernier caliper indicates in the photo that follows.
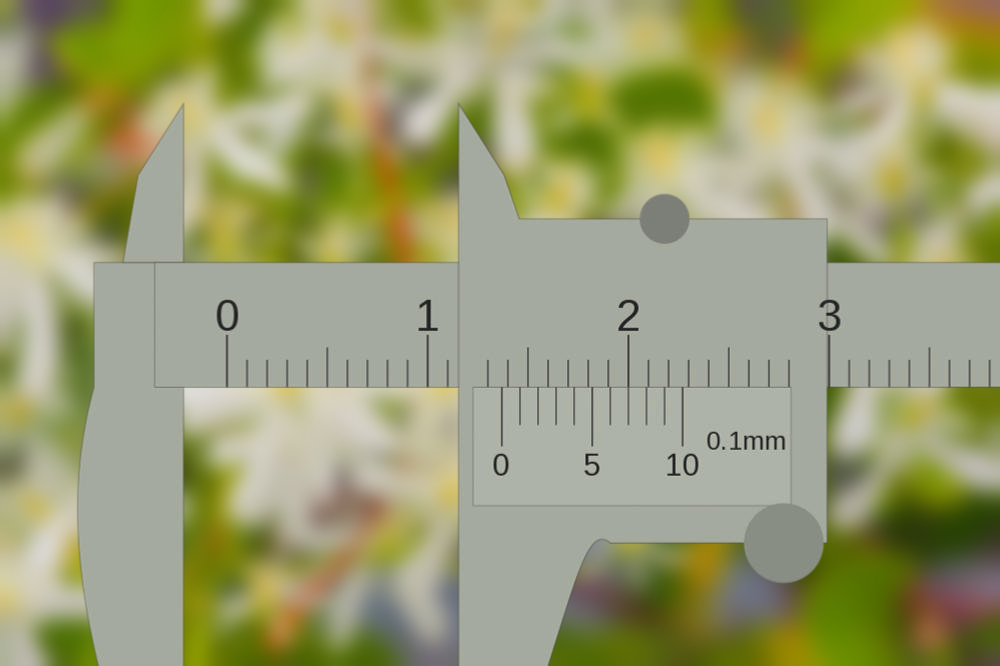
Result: 13.7 mm
